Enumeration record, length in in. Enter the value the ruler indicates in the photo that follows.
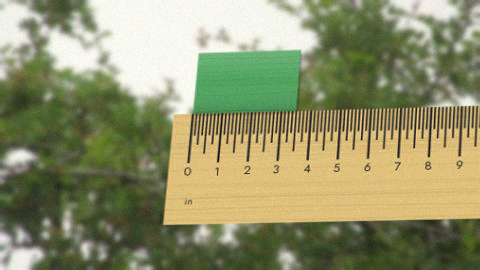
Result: 3.5 in
